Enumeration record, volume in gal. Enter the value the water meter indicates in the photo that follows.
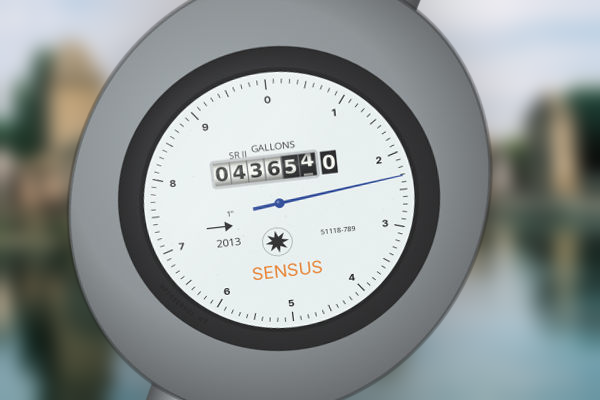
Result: 436542.3 gal
